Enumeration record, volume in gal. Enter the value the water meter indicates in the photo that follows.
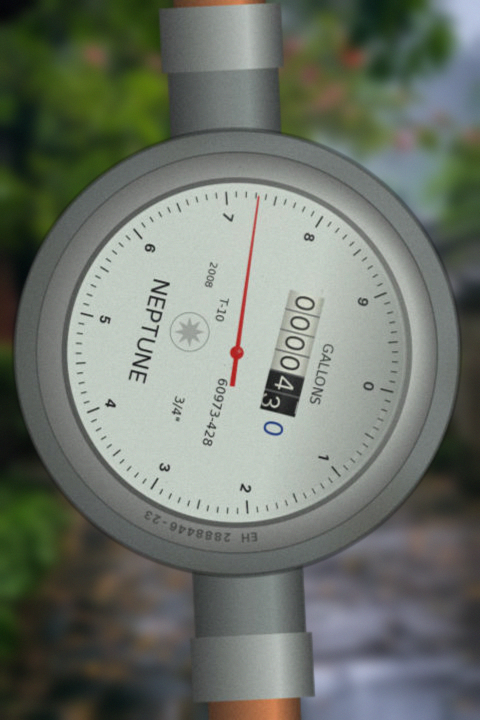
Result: 427.3 gal
